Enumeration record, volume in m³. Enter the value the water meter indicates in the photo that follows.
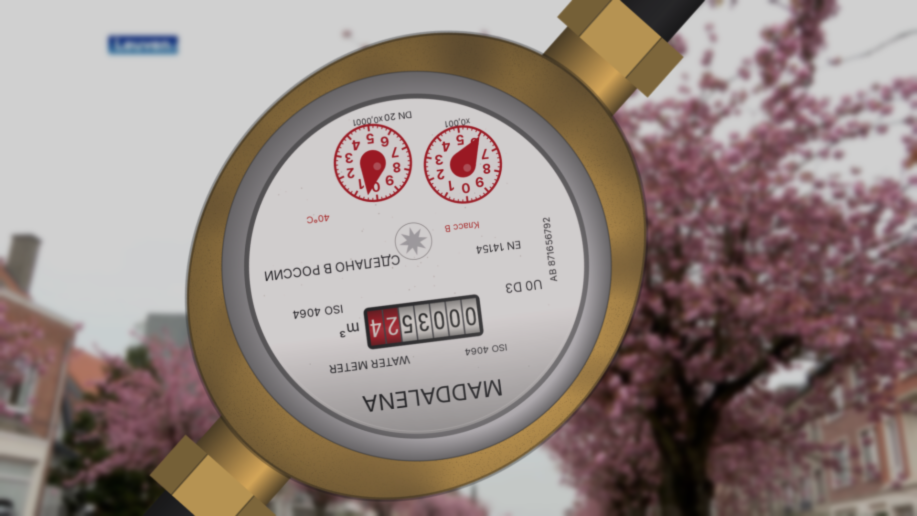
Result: 35.2460 m³
